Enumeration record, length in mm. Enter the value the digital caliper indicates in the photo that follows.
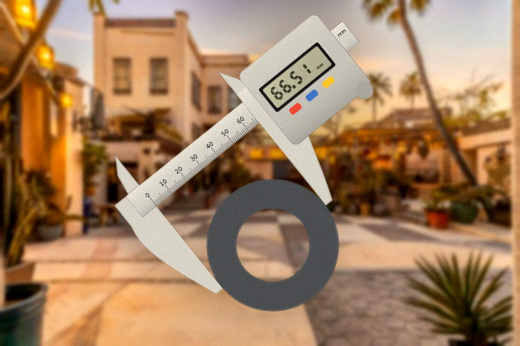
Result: 66.51 mm
